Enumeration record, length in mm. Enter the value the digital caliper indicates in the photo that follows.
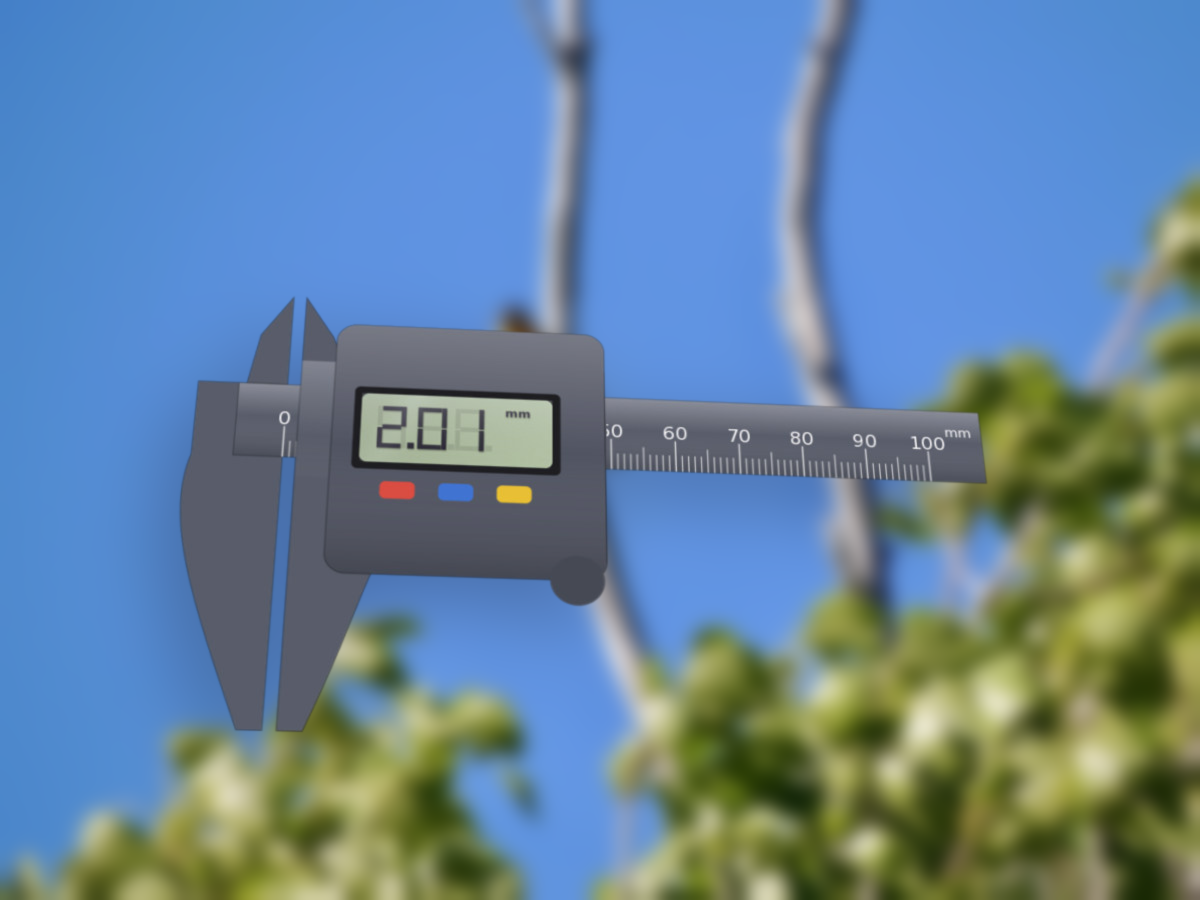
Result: 2.01 mm
